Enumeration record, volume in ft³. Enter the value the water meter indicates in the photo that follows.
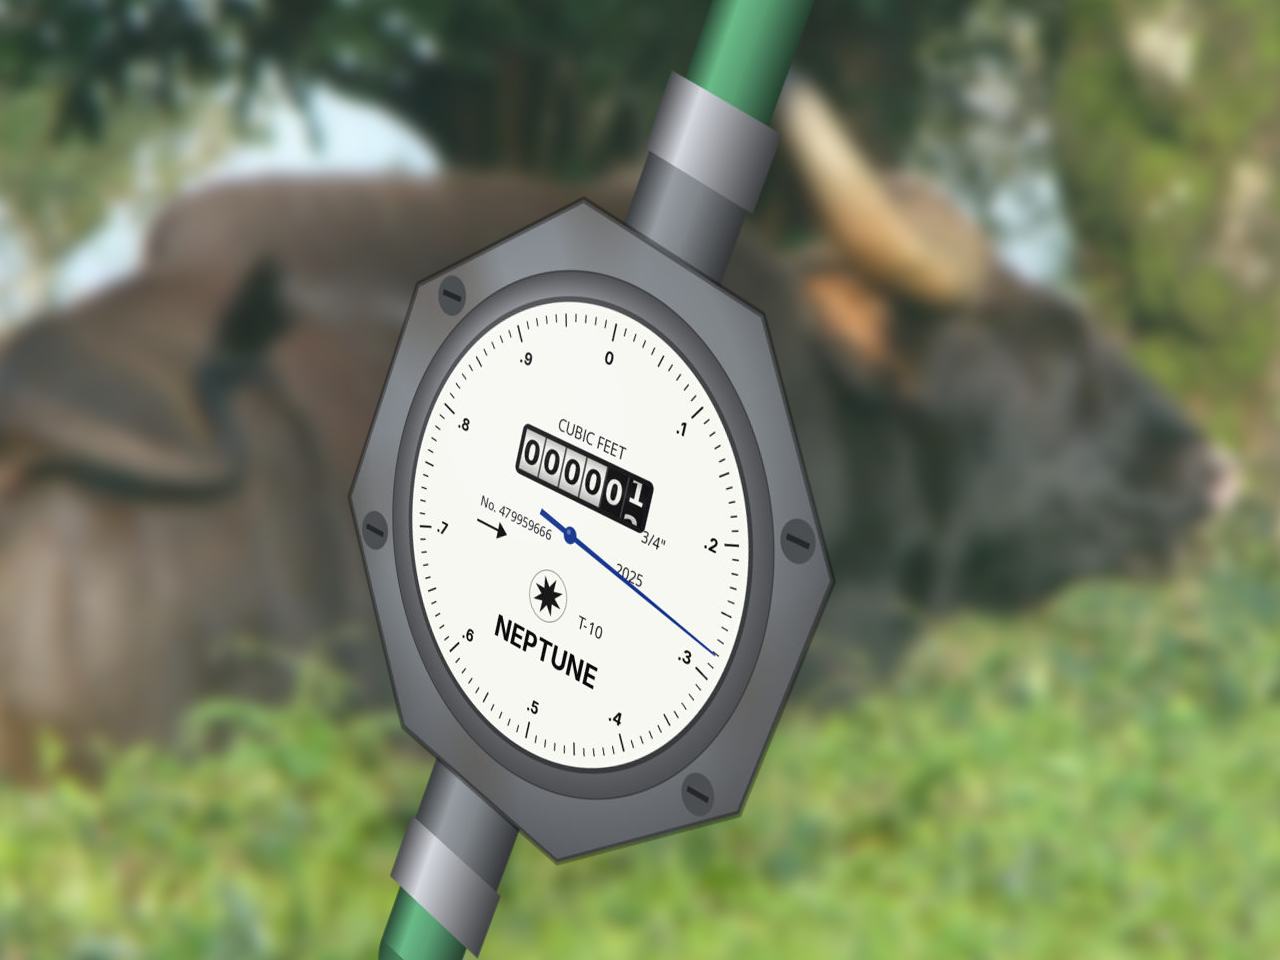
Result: 1.28 ft³
